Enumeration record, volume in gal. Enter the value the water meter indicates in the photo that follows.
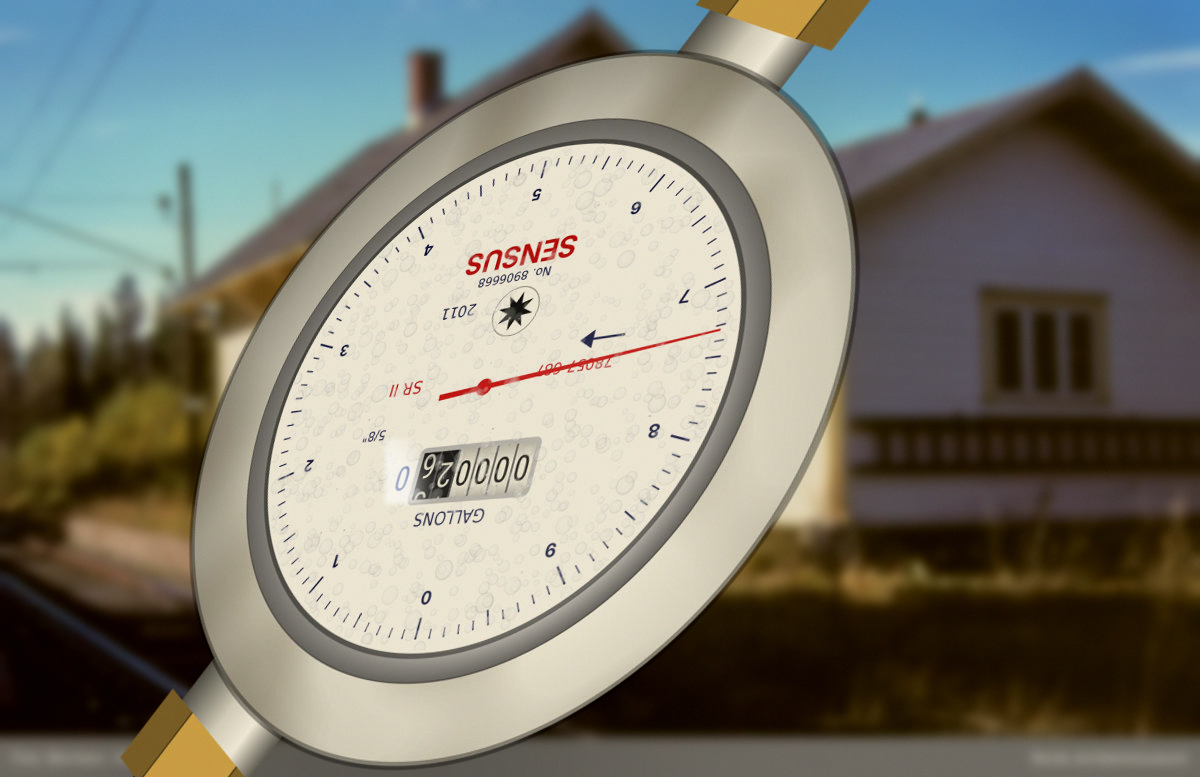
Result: 257.3 gal
